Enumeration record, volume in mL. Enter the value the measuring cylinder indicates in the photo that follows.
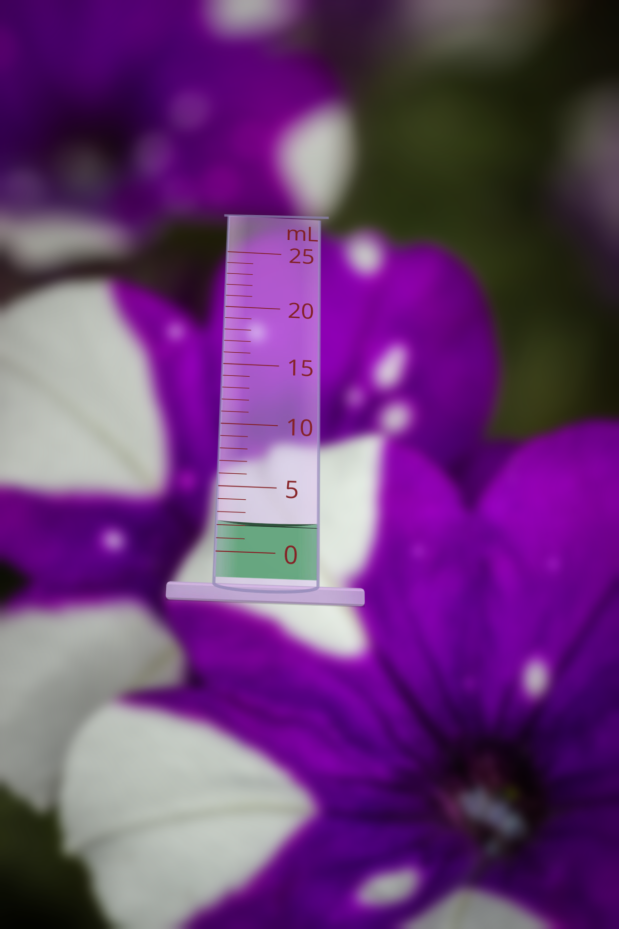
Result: 2 mL
